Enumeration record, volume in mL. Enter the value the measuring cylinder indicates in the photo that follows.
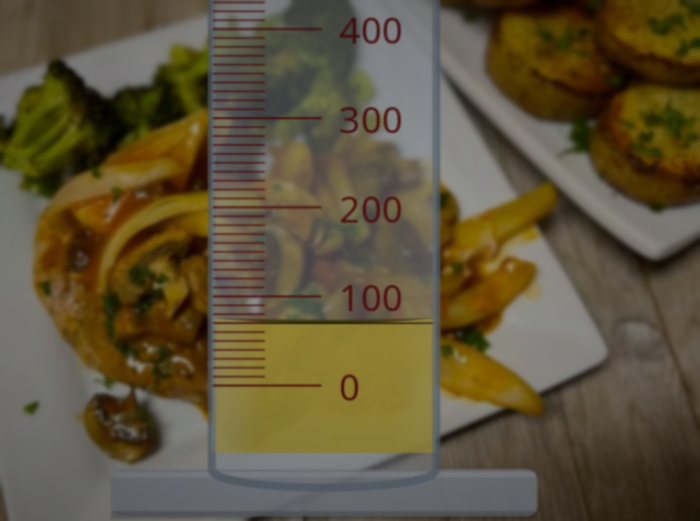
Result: 70 mL
